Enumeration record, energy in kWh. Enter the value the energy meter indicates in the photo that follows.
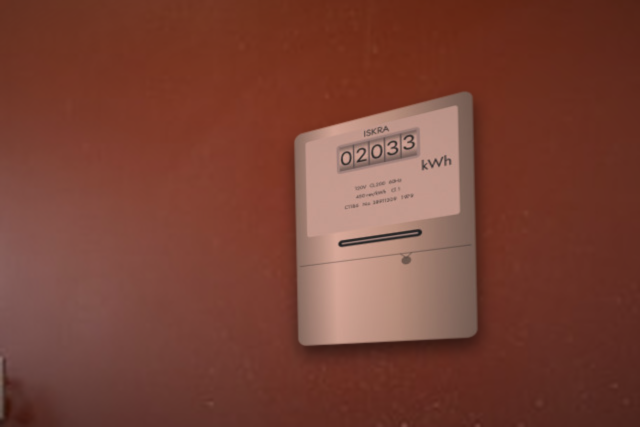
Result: 2033 kWh
